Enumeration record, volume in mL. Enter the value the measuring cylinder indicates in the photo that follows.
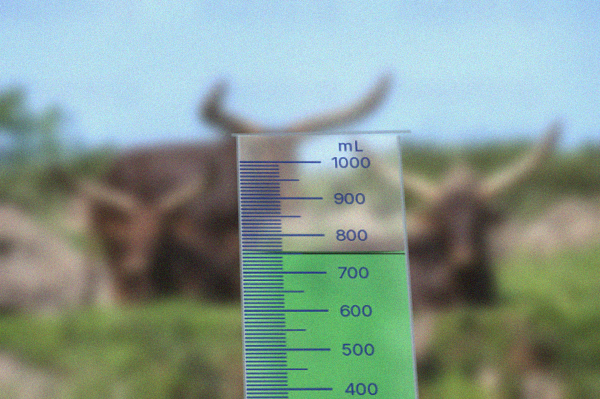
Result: 750 mL
